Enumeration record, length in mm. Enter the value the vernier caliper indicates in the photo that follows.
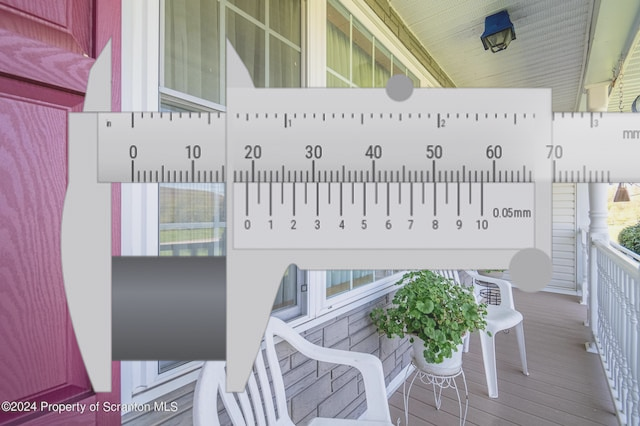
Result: 19.0 mm
